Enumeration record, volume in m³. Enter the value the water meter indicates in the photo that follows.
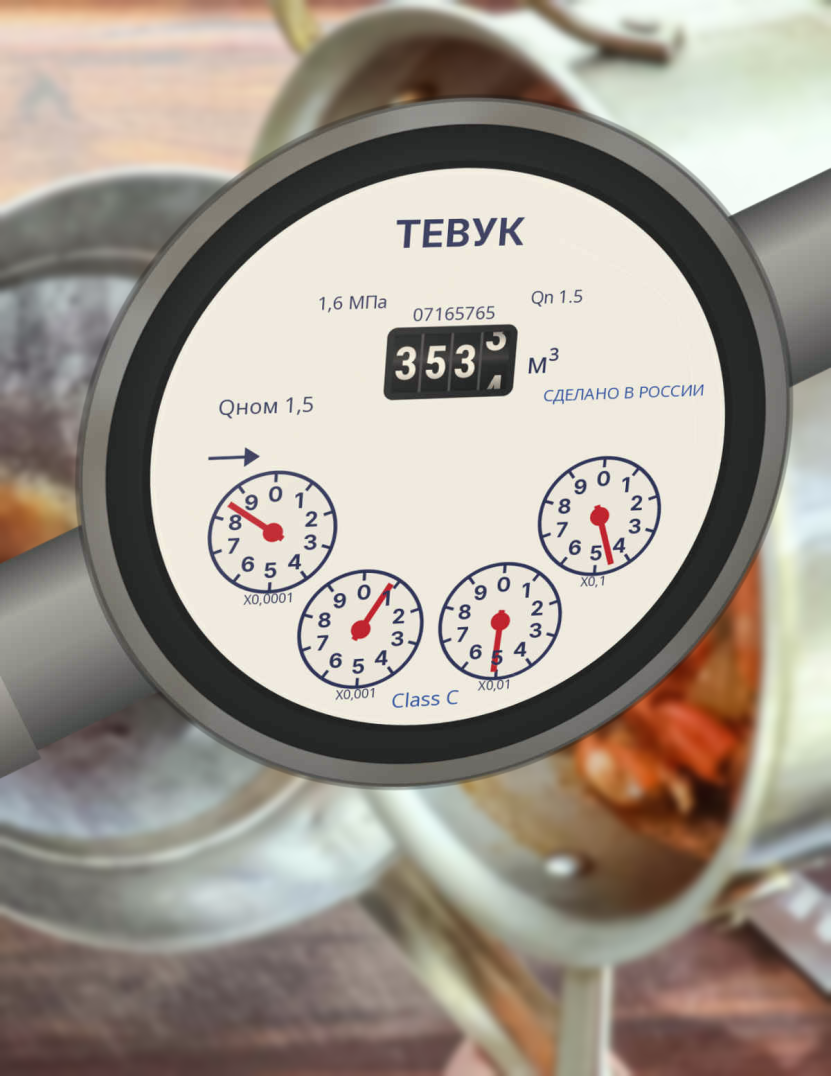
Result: 3533.4508 m³
